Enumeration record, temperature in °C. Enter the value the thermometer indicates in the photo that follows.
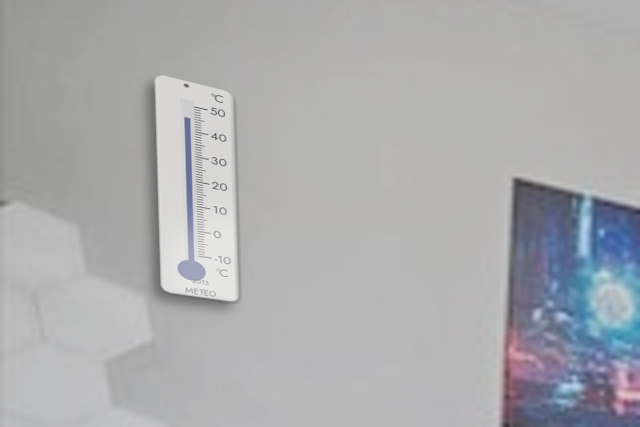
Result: 45 °C
